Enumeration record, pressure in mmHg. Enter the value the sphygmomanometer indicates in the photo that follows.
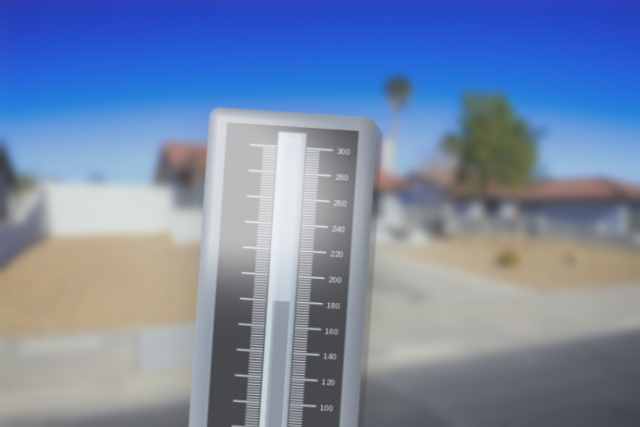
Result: 180 mmHg
